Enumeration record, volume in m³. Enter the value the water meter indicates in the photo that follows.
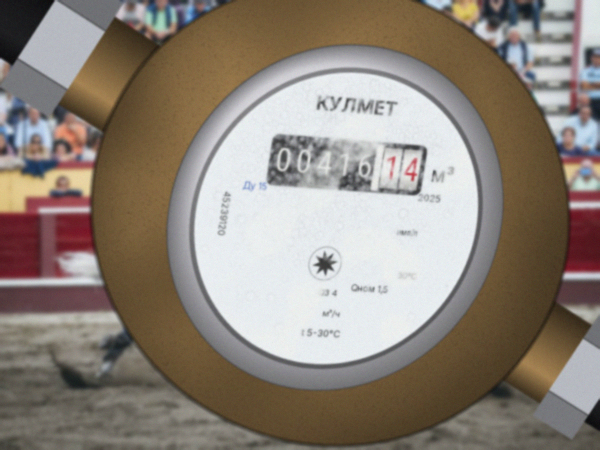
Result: 416.14 m³
